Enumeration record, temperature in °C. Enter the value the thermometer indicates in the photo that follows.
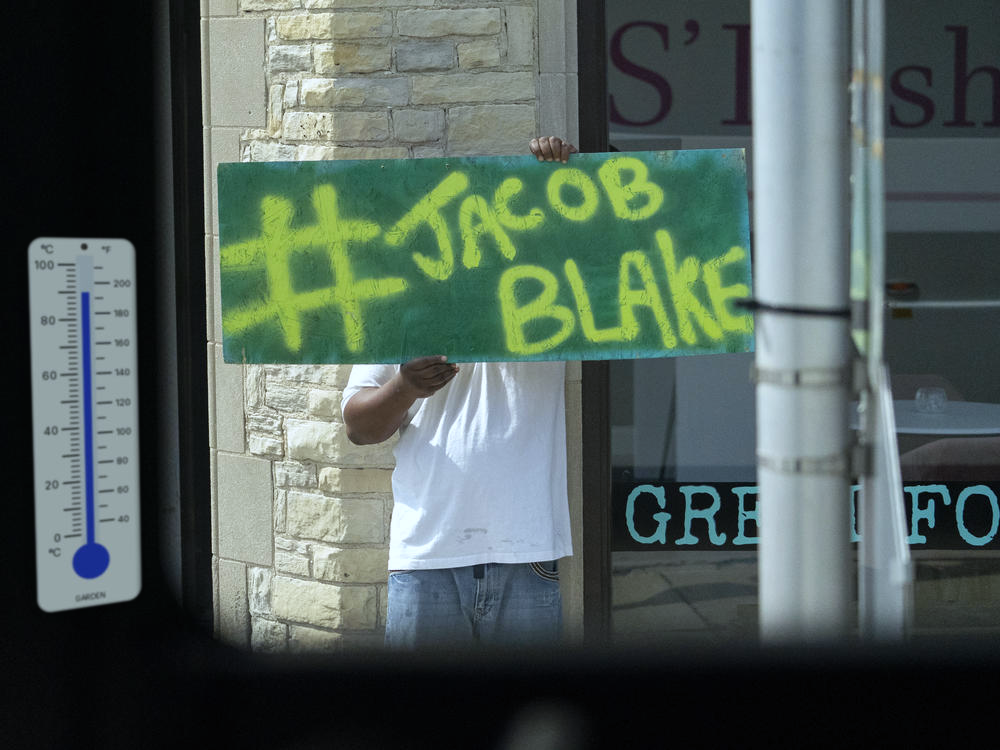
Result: 90 °C
